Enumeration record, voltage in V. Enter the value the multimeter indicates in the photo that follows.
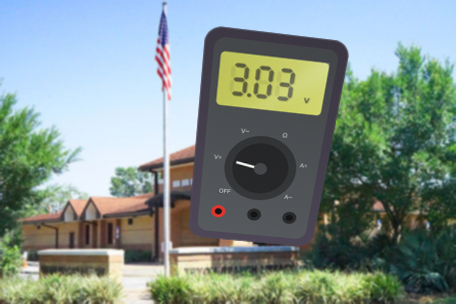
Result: 3.03 V
